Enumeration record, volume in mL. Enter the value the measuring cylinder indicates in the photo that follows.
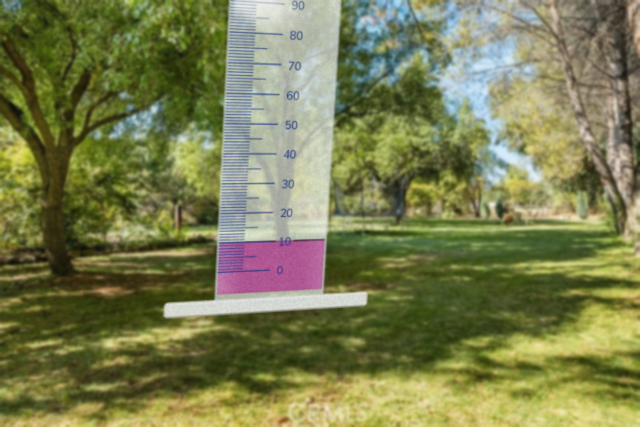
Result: 10 mL
